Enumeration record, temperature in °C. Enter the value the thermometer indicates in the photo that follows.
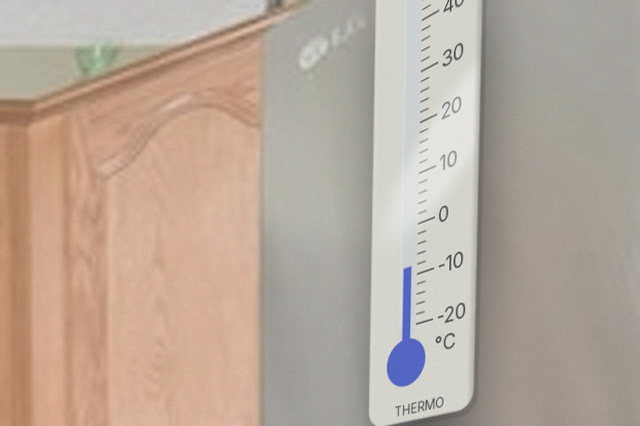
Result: -8 °C
